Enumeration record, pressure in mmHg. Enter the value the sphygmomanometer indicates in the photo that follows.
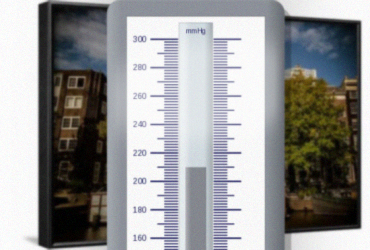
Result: 210 mmHg
